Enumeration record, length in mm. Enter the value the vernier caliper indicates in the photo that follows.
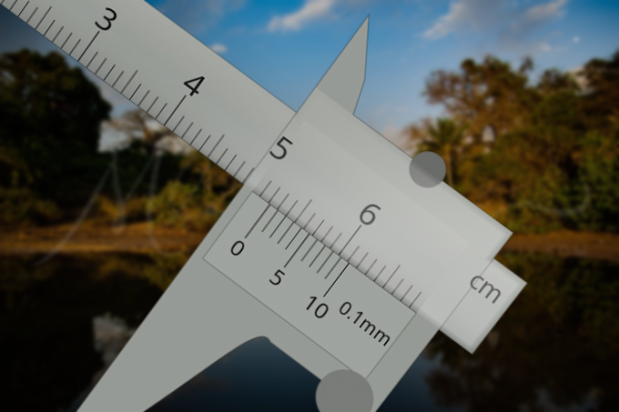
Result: 52.2 mm
